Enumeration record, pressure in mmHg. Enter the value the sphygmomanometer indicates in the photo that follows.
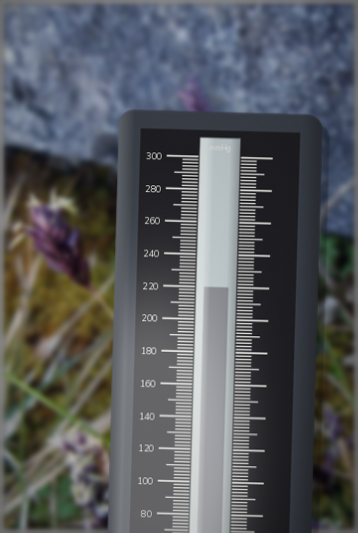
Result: 220 mmHg
